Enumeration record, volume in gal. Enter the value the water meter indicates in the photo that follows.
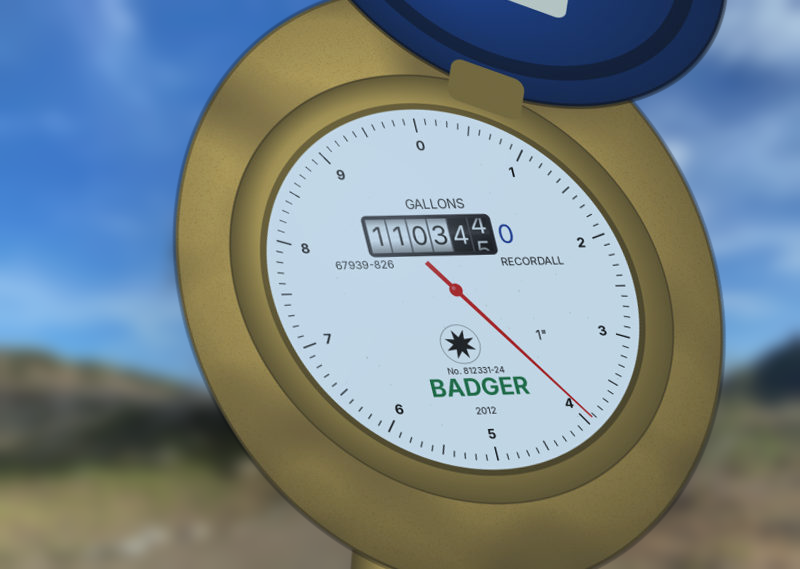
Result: 1103443.9 gal
